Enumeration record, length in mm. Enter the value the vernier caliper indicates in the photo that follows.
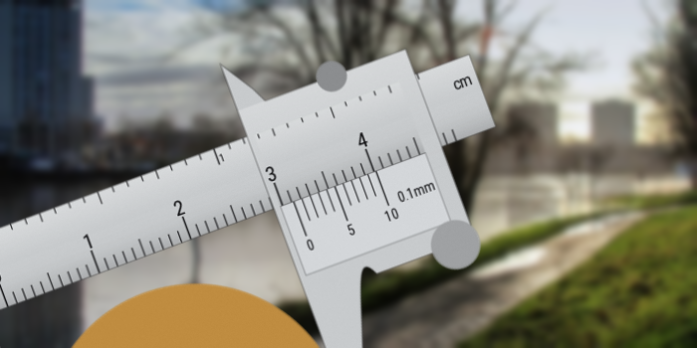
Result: 31.2 mm
